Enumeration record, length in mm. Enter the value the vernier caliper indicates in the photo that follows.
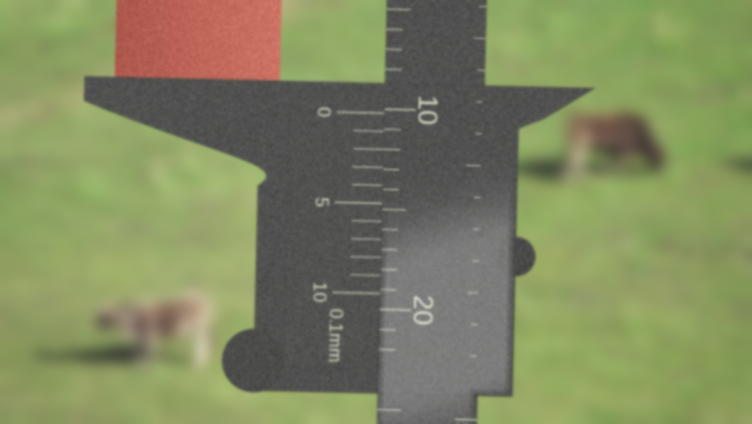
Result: 10.2 mm
